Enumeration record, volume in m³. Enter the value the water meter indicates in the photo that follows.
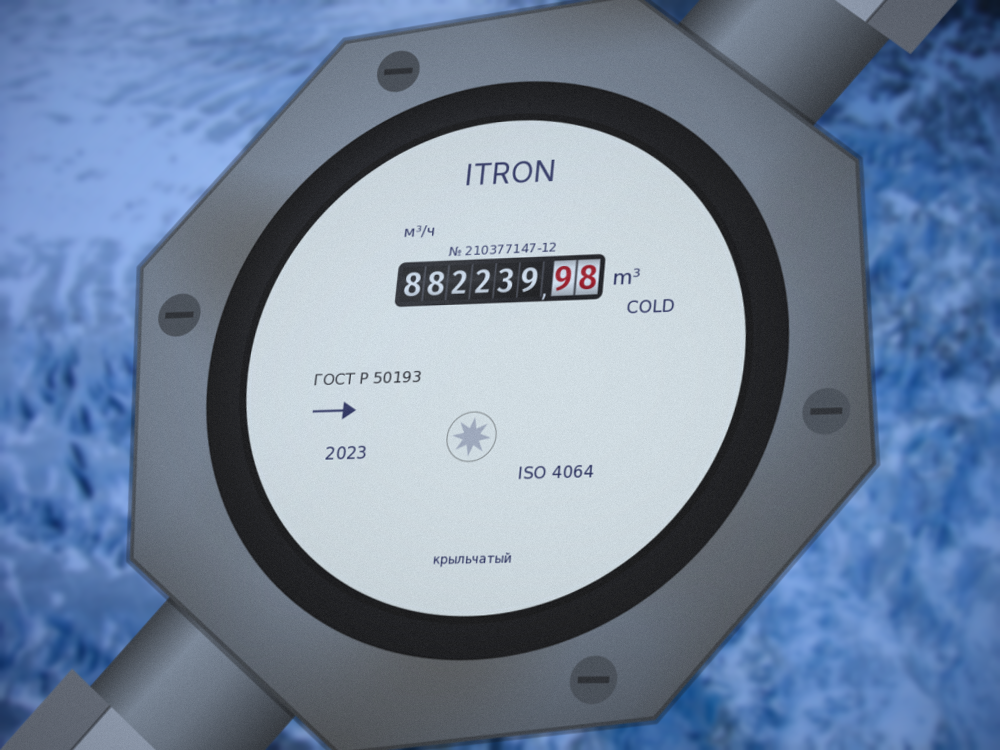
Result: 882239.98 m³
